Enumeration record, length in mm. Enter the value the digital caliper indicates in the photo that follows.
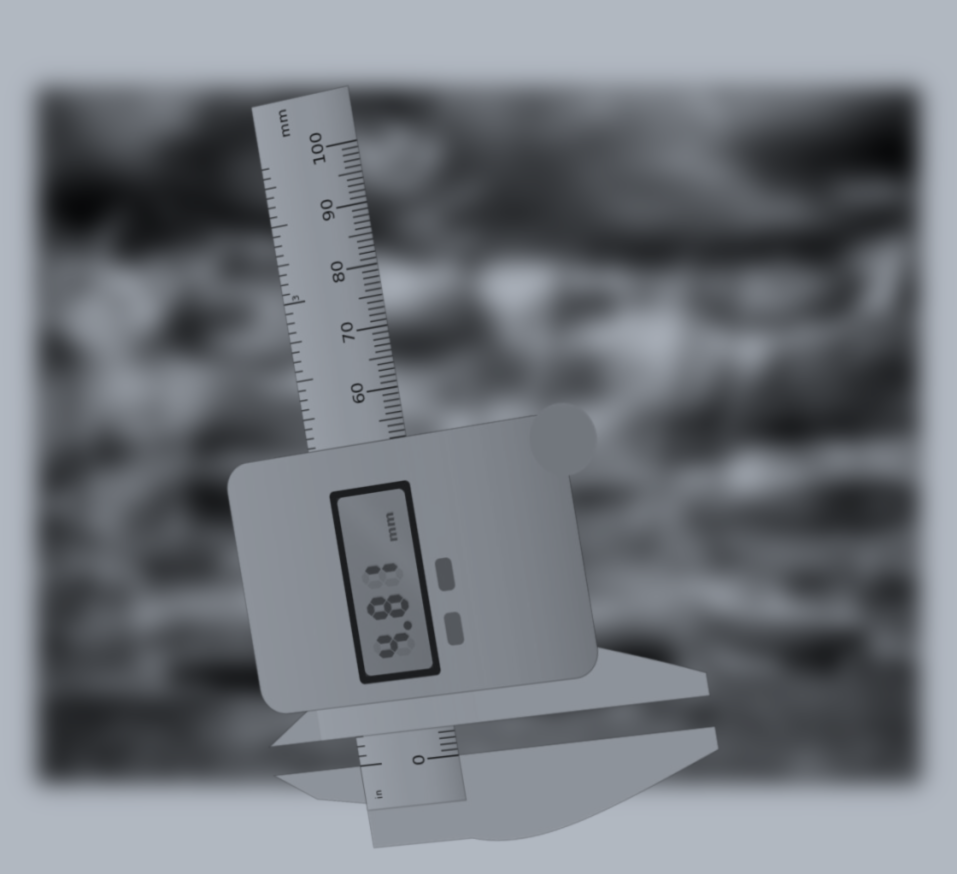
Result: 4.81 mm
